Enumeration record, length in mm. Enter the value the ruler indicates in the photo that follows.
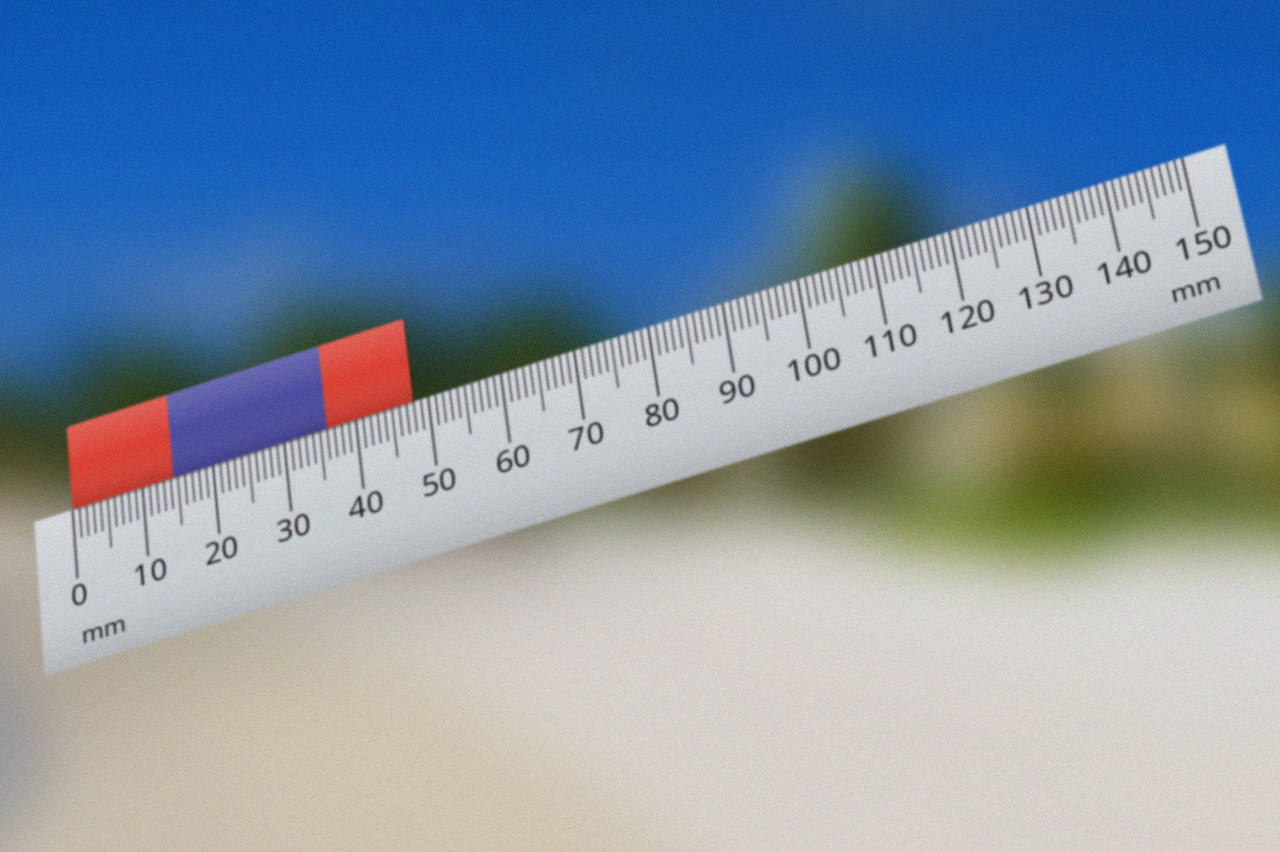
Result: 48 mm
